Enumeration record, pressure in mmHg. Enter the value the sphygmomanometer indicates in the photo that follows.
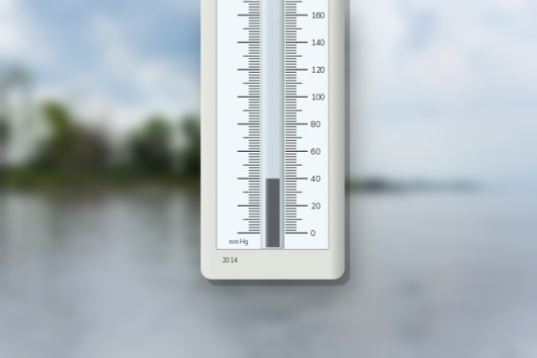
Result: 40 mmHg
